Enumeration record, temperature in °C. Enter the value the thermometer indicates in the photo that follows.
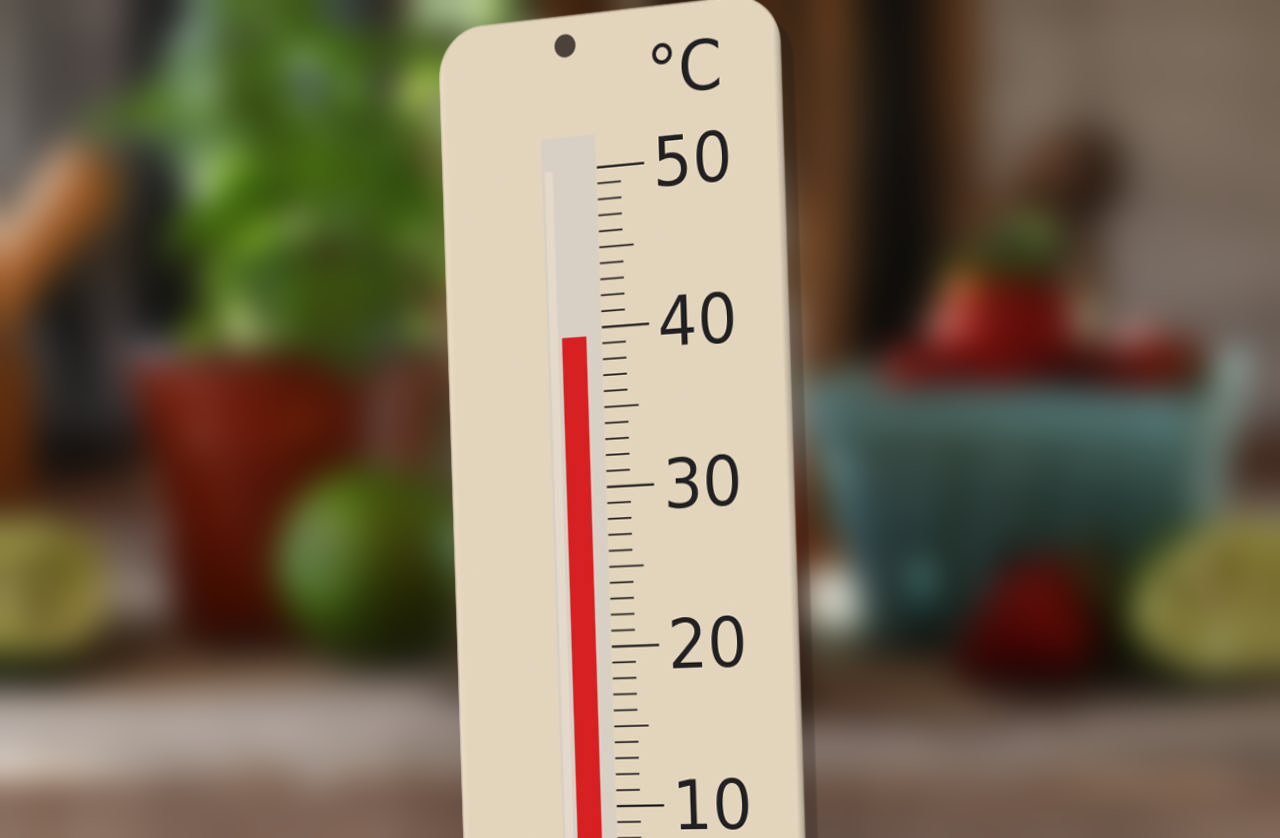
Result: 39.5 °C
